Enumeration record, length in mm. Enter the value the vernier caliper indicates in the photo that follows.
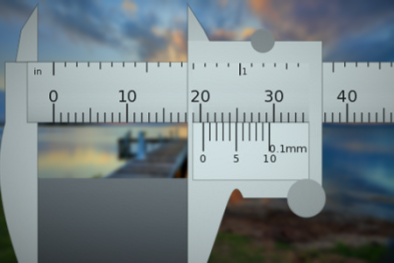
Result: 20.4 mm
